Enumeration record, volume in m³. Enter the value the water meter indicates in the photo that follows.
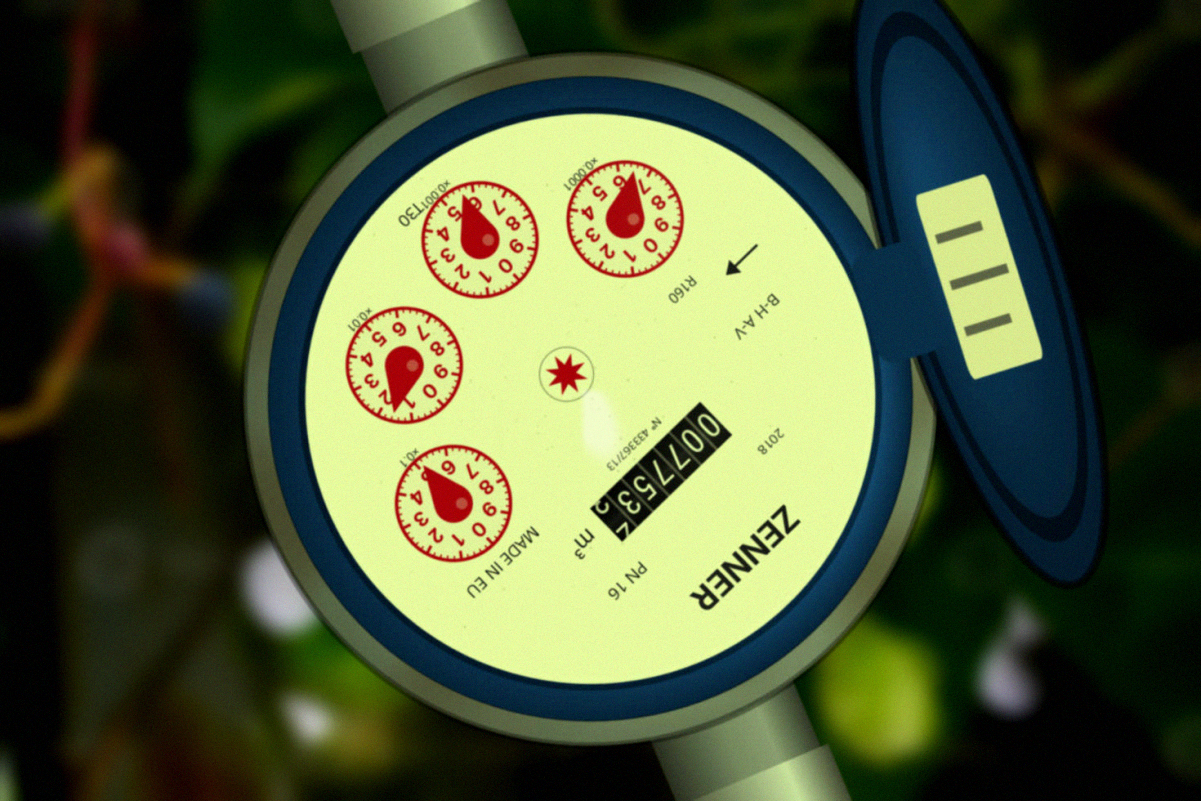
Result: 77532.5156 m³
